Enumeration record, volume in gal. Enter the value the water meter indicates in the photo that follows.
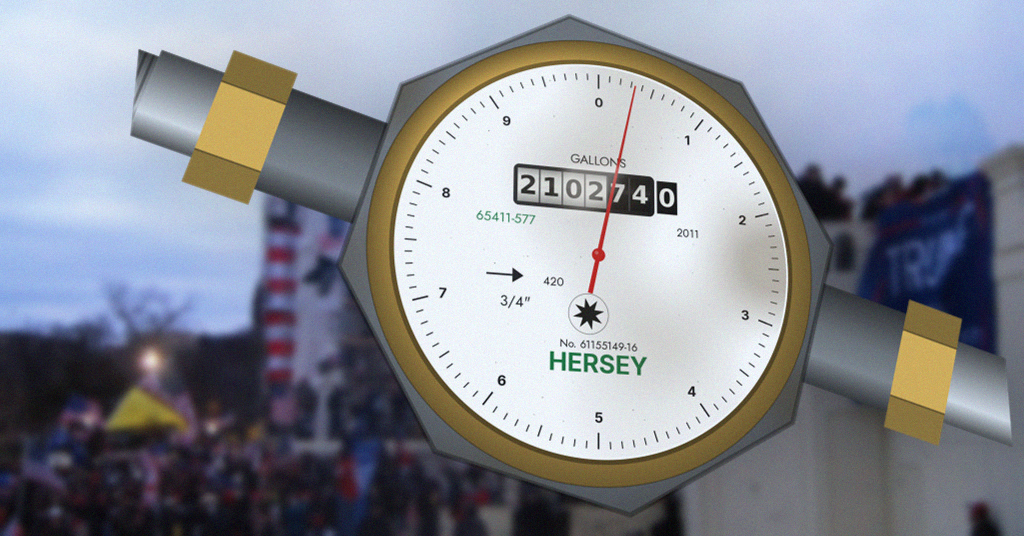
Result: 2102740.3 gal
